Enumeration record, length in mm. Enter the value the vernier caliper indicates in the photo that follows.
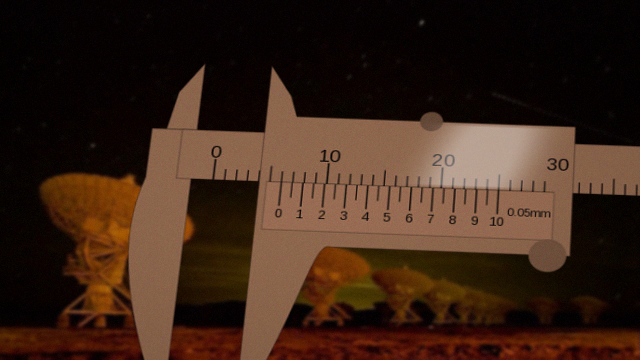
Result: 6.0 mm
